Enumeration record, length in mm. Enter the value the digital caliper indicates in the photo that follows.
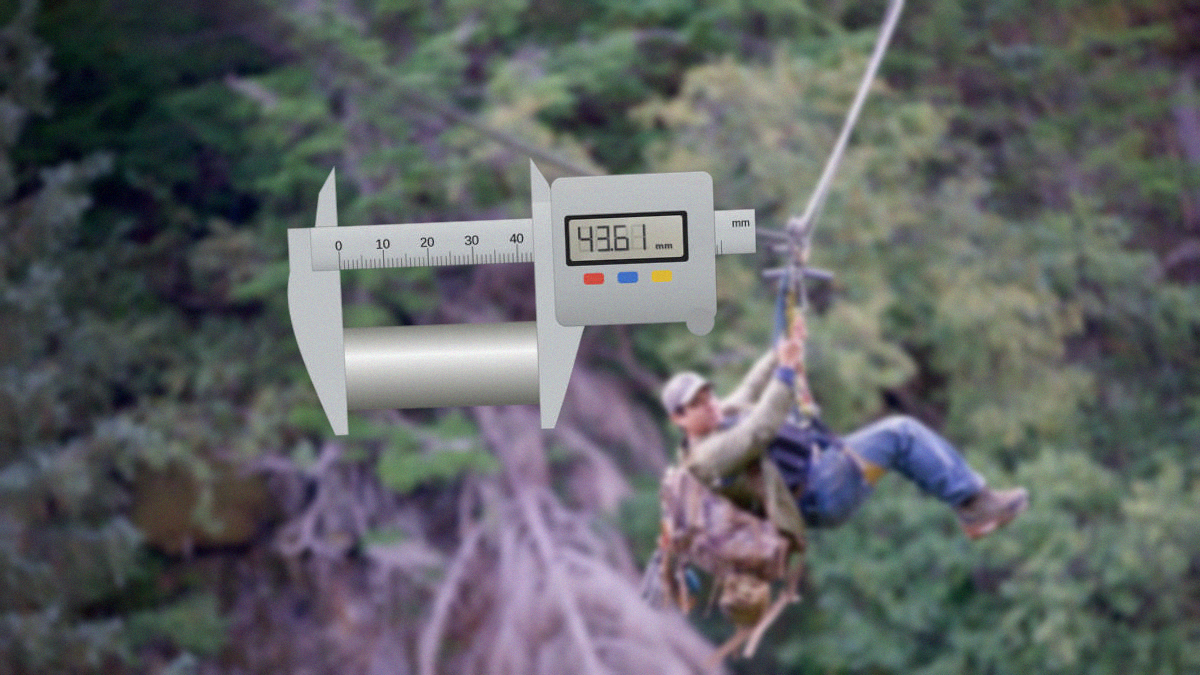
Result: 43.61 mm
